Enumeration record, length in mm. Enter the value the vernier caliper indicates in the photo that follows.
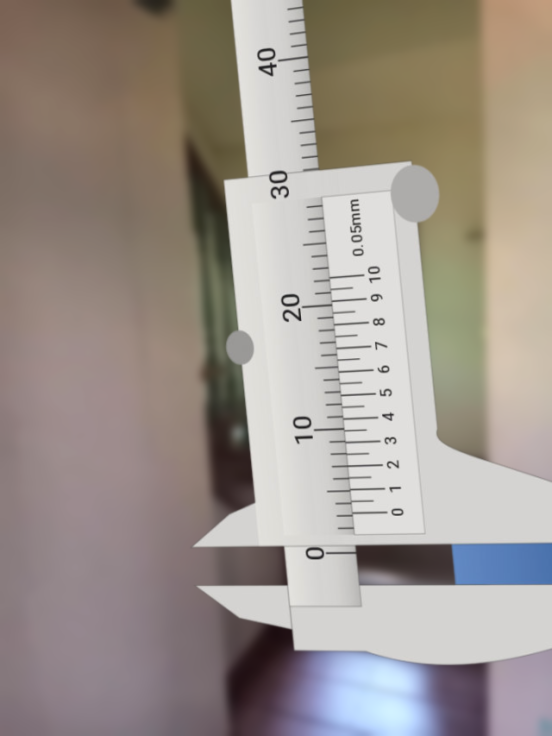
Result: 3.2 mm
